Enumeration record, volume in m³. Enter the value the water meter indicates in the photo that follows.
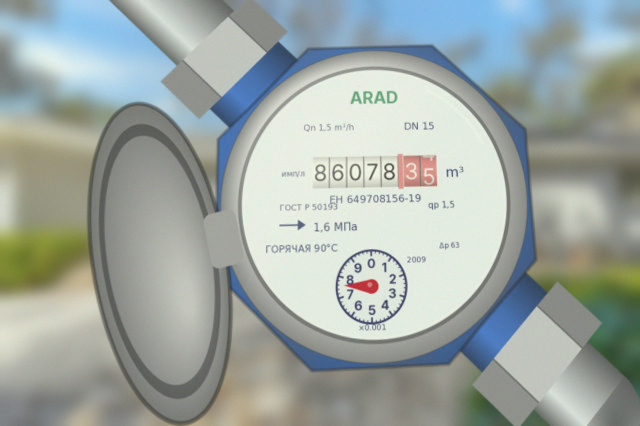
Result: 86078.347 m³
